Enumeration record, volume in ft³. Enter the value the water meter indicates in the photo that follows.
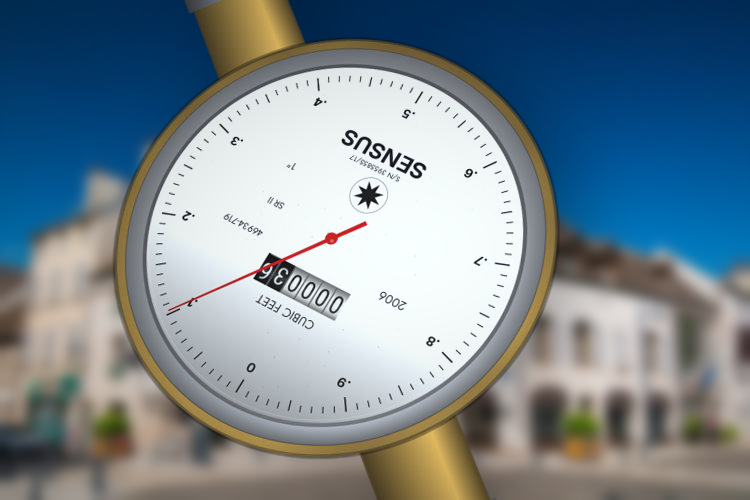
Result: 36.10 ft³
